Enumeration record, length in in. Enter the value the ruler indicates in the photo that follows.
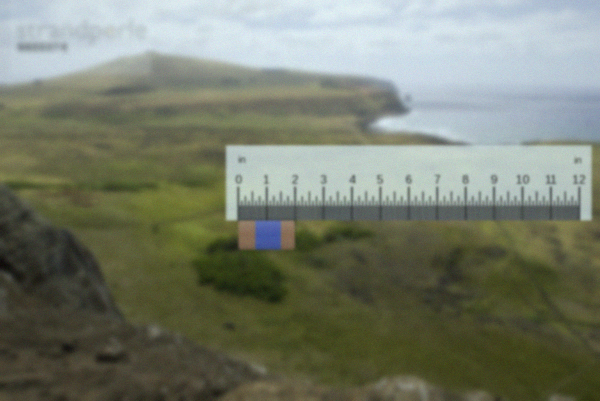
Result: 2 in
